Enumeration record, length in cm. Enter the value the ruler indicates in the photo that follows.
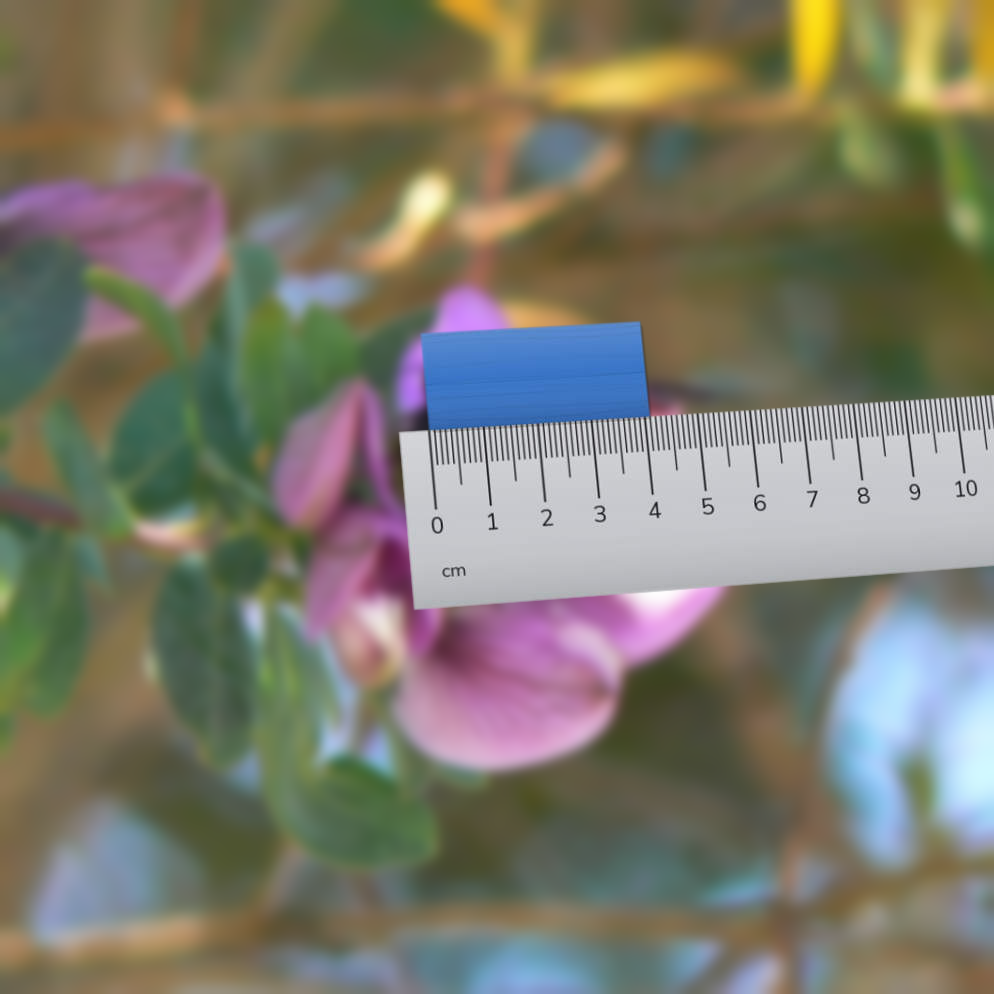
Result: 4.1 cm
